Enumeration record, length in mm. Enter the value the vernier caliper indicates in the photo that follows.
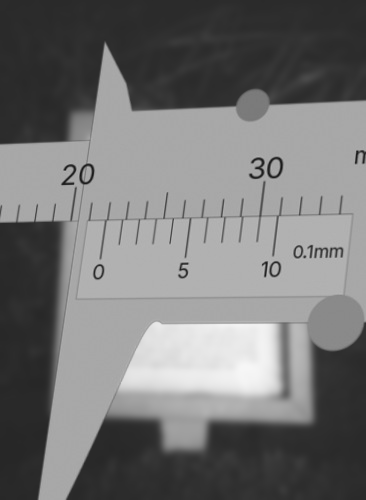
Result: 21.9 mm
